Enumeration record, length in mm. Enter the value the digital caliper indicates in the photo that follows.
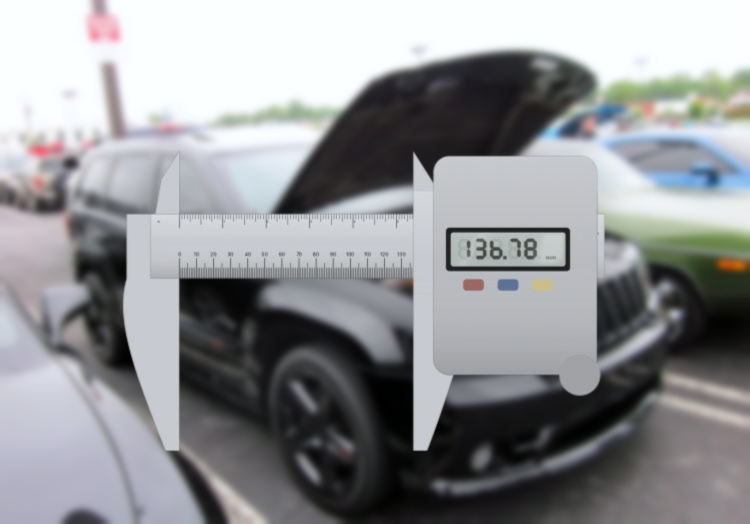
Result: 136.78 mm
